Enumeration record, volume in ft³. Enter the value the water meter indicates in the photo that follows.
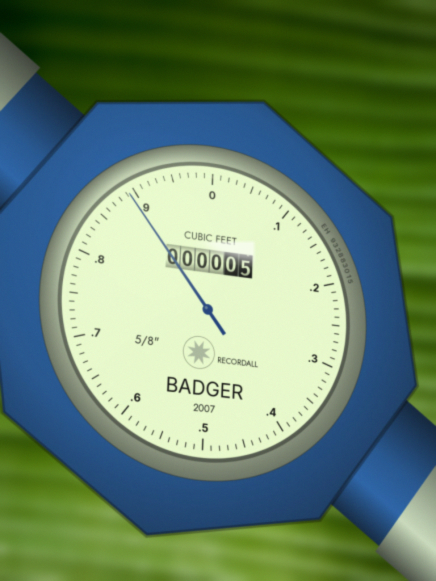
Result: 4.89 ft³
